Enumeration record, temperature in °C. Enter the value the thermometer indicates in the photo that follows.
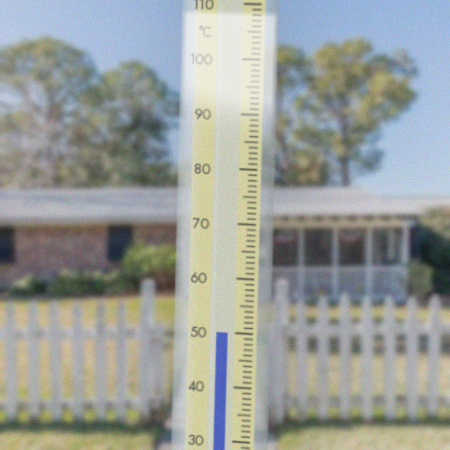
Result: 50 °C
